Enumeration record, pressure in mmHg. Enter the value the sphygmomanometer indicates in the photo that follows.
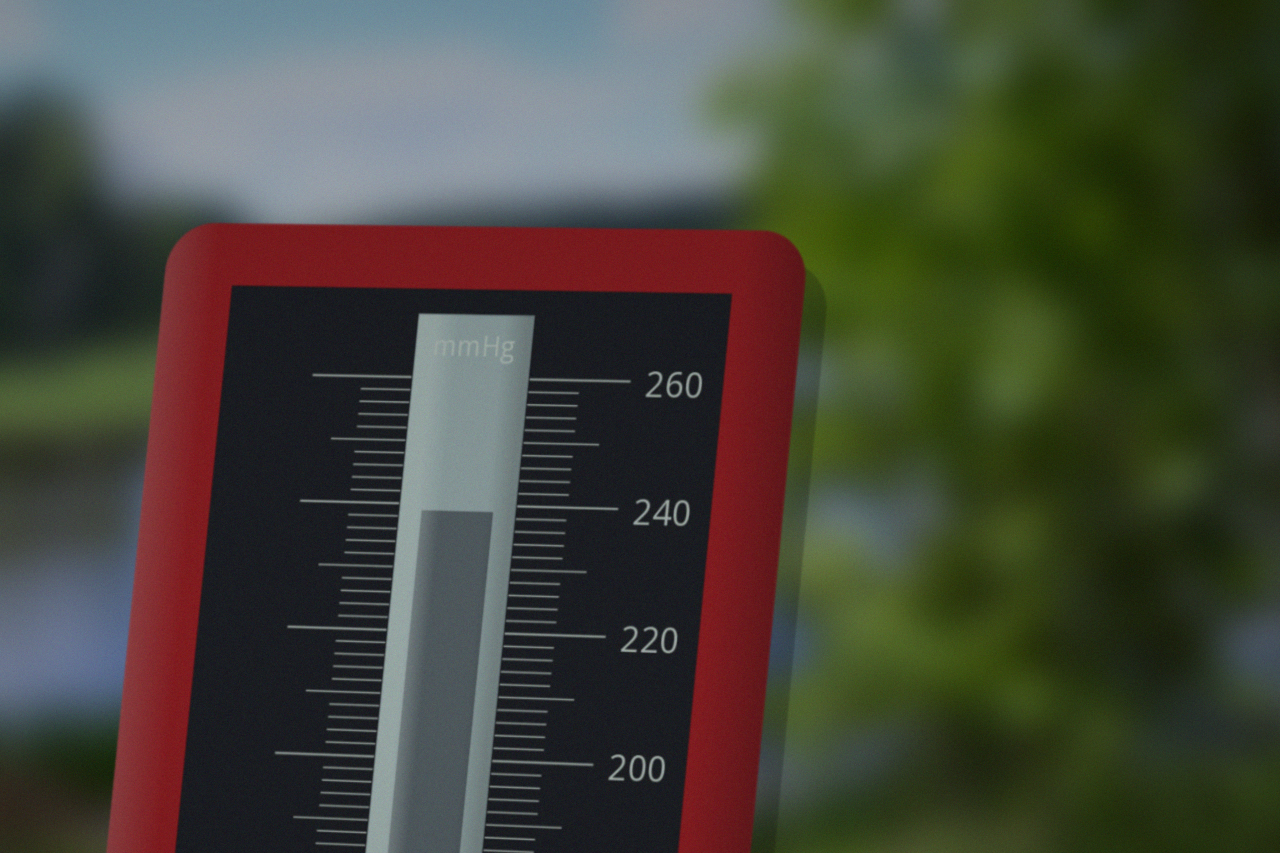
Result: 239 mmHg
